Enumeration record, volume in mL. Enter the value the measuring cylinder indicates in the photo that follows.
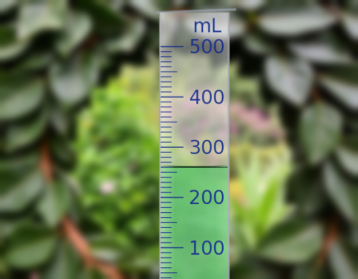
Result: 260 mL
